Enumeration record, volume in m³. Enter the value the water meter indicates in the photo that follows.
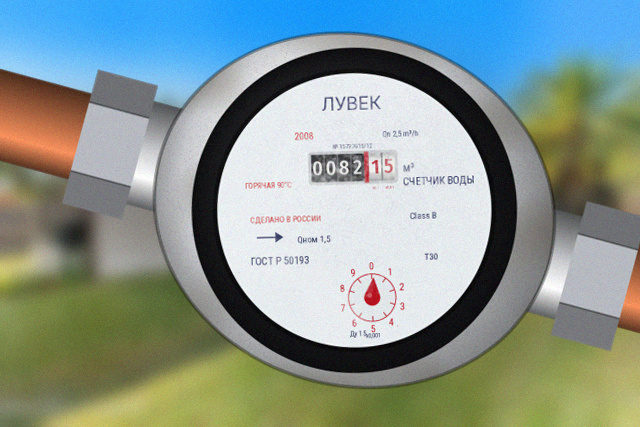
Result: 82.150 m³
